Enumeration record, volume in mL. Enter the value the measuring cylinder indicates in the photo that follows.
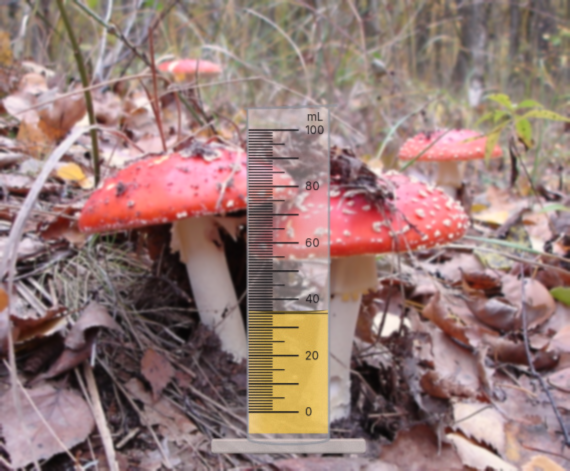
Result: 35 mL
